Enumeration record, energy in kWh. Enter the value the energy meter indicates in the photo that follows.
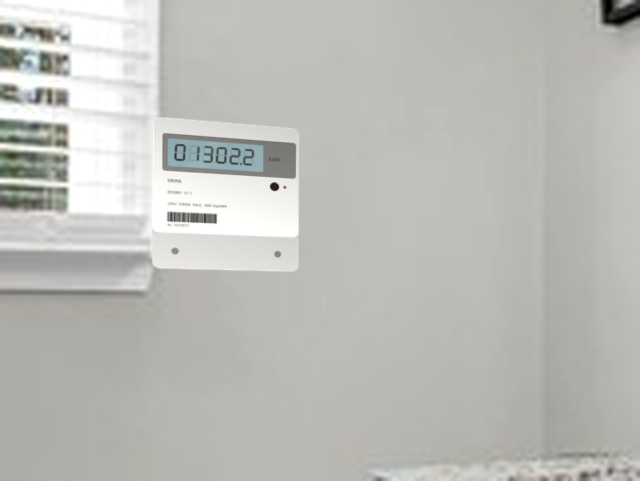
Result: 1302.2 kWh
